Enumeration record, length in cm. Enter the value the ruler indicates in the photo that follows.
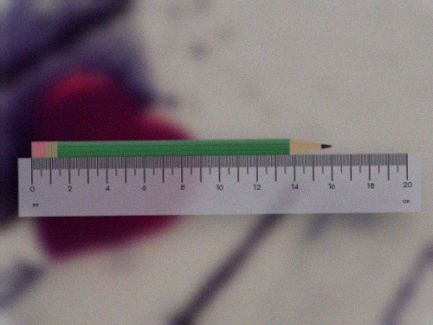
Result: 16 cm
